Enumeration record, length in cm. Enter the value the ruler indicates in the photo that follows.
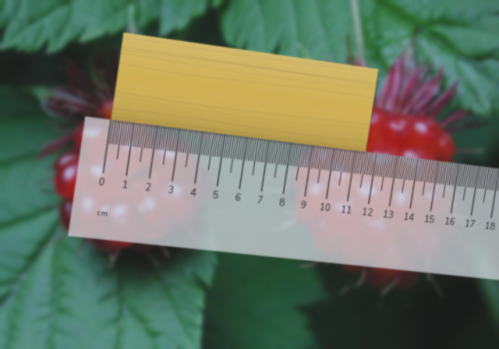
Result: 11.5 cm
